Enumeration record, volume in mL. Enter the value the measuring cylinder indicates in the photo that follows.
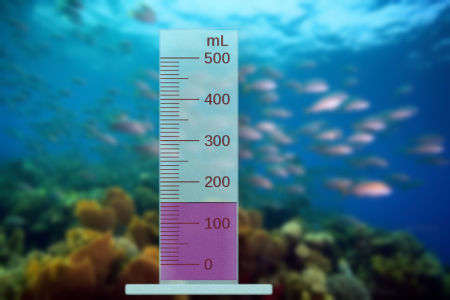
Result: 150 mL
